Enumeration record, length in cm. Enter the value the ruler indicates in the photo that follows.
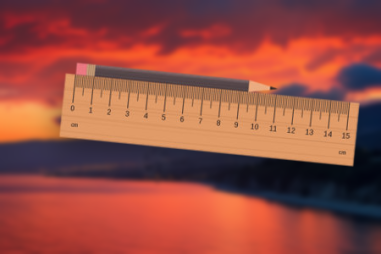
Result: 11 cm
